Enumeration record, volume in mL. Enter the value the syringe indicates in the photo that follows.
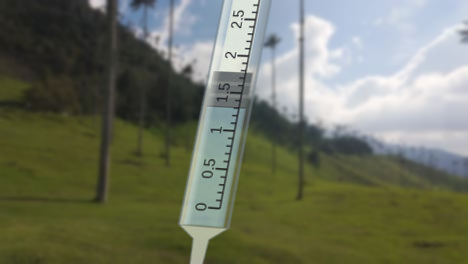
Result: 1.3 mL
